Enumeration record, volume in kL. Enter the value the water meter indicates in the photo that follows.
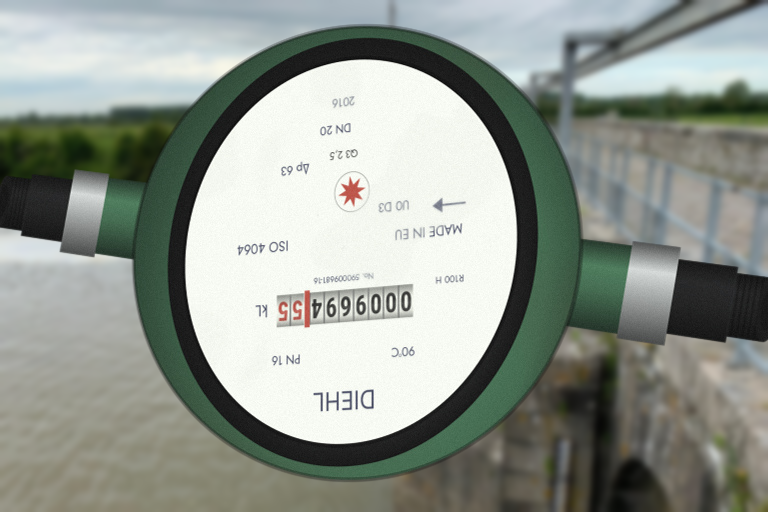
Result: 9694.55 kL
